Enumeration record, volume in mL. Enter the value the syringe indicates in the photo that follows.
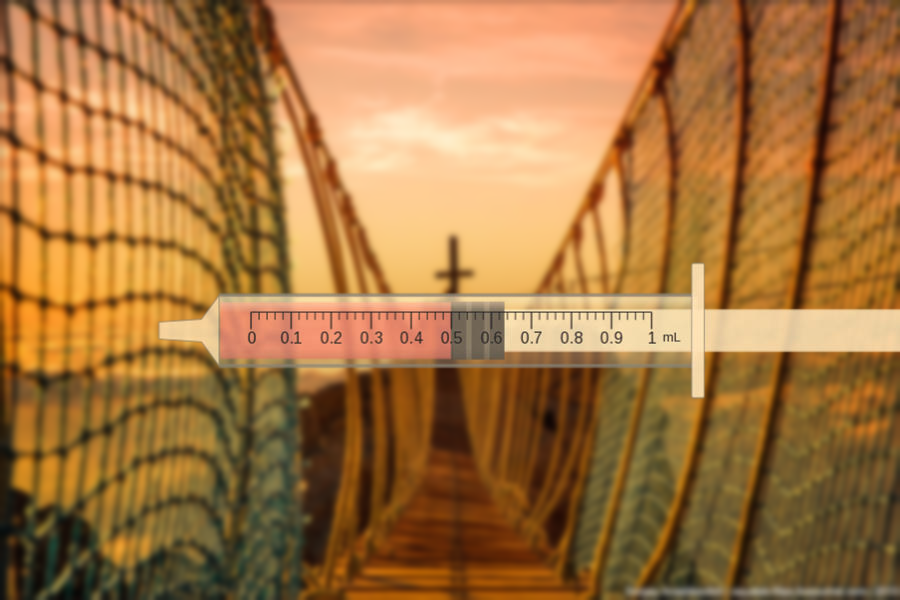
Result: 0.5 mL
